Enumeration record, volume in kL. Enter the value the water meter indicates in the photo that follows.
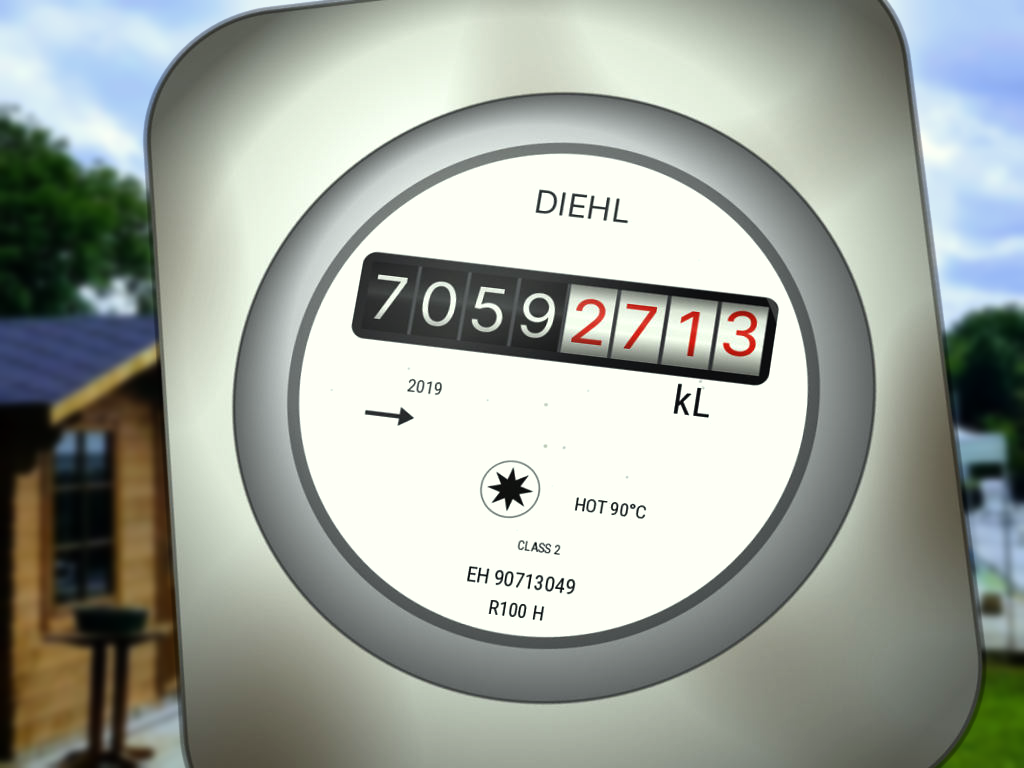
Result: 7059.2713 kL
